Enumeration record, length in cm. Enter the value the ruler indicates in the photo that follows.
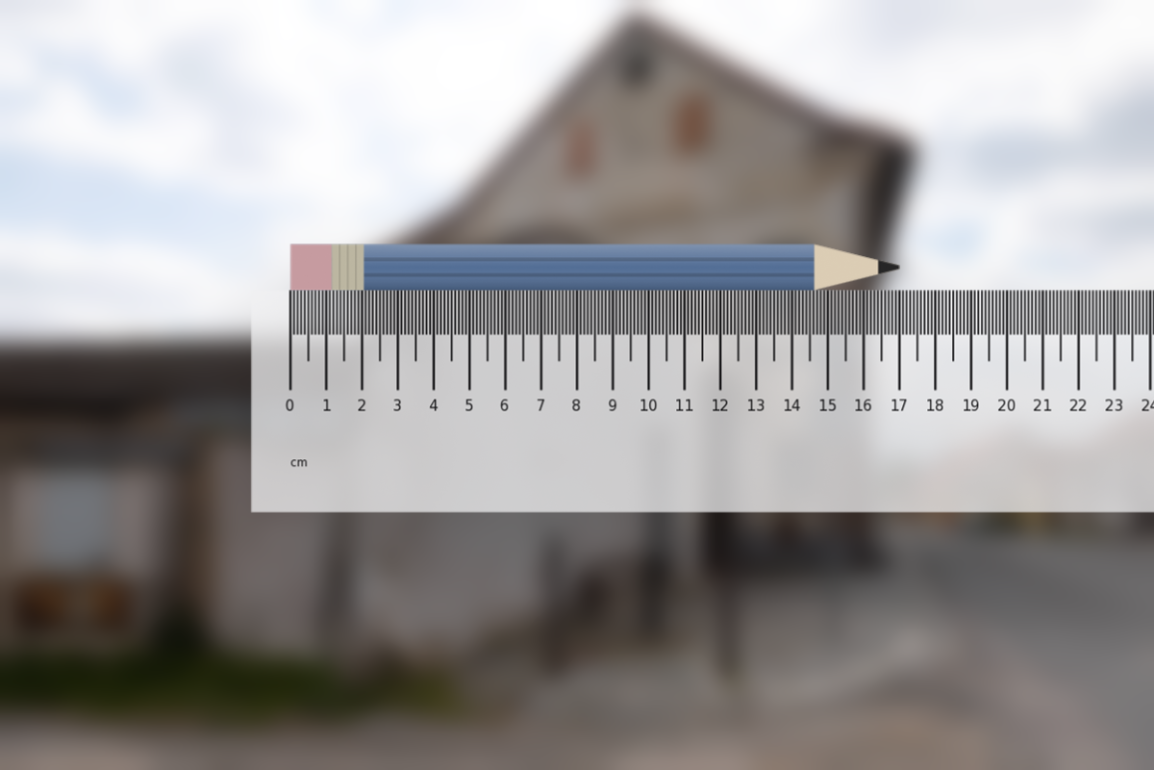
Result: 17 cm
